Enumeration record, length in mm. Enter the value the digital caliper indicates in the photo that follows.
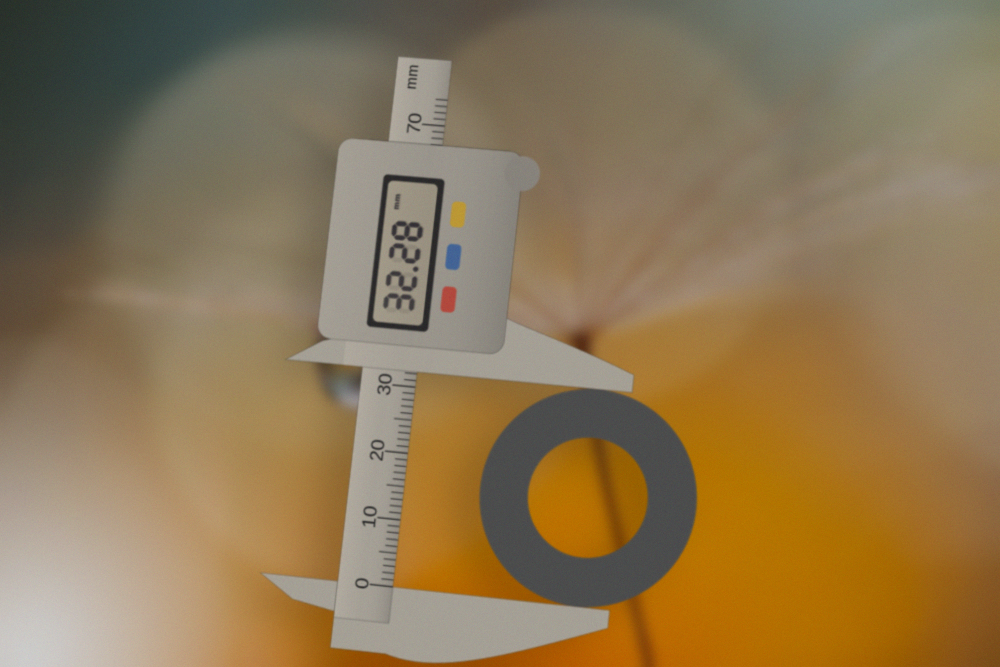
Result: 32.28 mm
